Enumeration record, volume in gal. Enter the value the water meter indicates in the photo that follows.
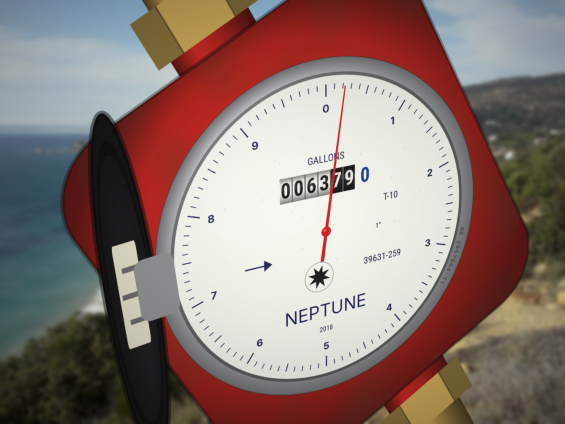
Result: 63790.2 gal
